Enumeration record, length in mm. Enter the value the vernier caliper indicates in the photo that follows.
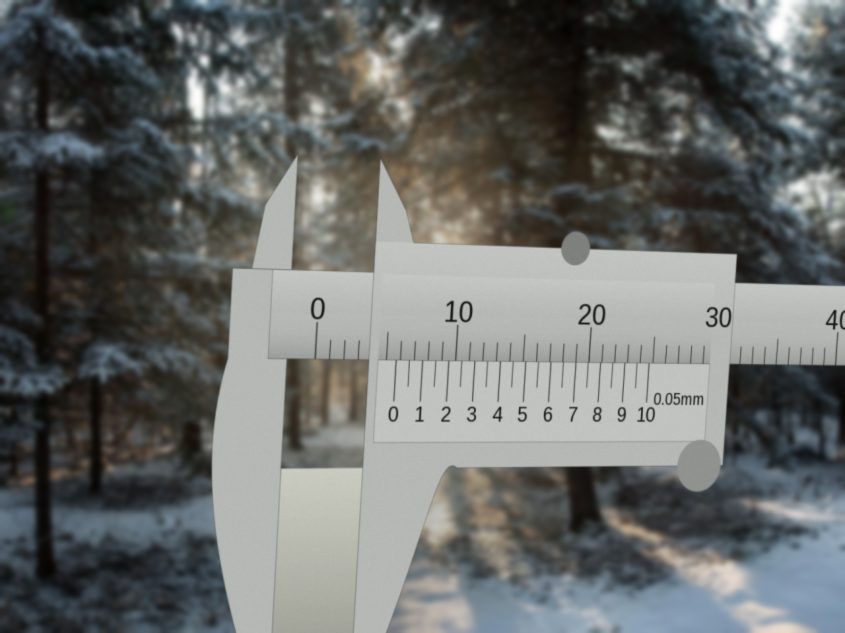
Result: 5.7 mm
